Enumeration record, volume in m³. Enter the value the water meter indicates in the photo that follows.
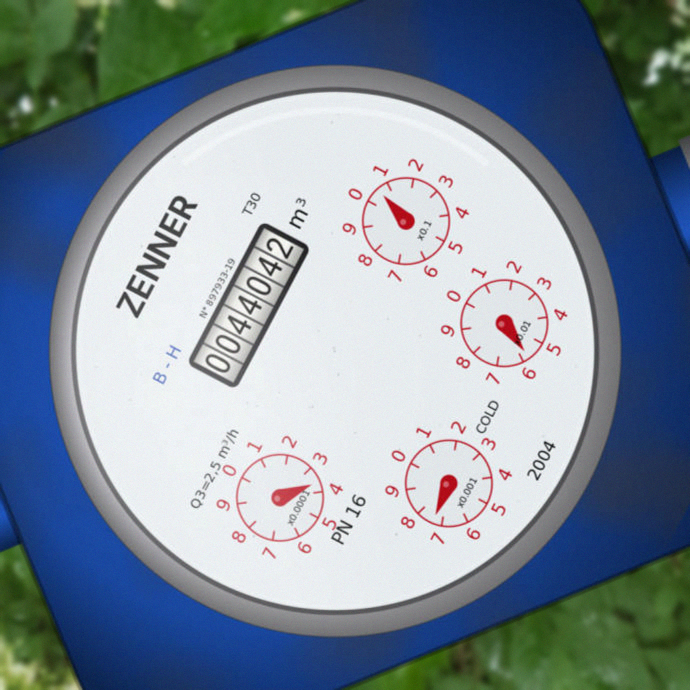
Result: 44042.0573 m³
